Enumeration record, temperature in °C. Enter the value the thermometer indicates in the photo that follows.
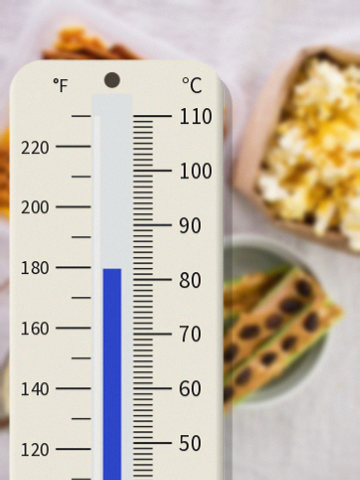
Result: 82 °C
